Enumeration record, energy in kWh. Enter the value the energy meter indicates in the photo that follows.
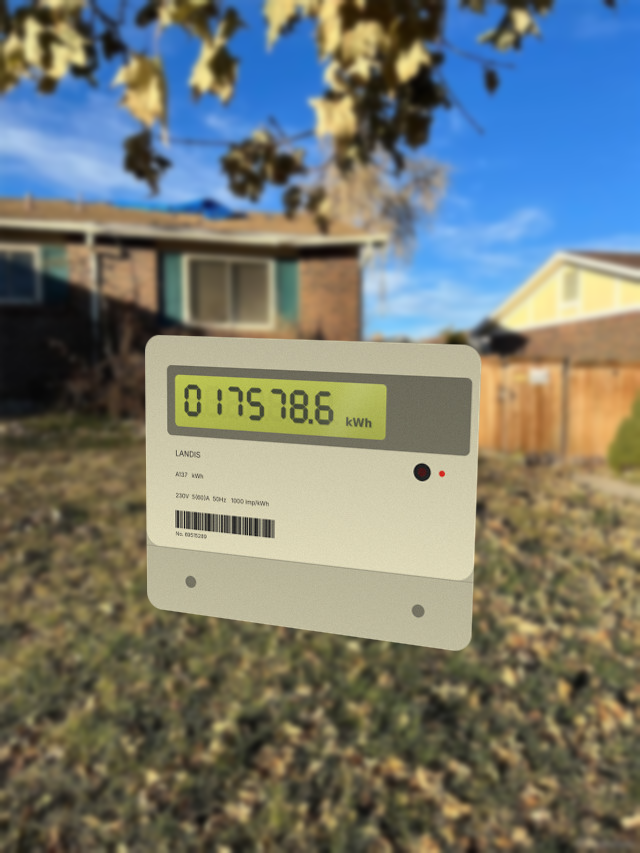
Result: 17578.6 kWh
